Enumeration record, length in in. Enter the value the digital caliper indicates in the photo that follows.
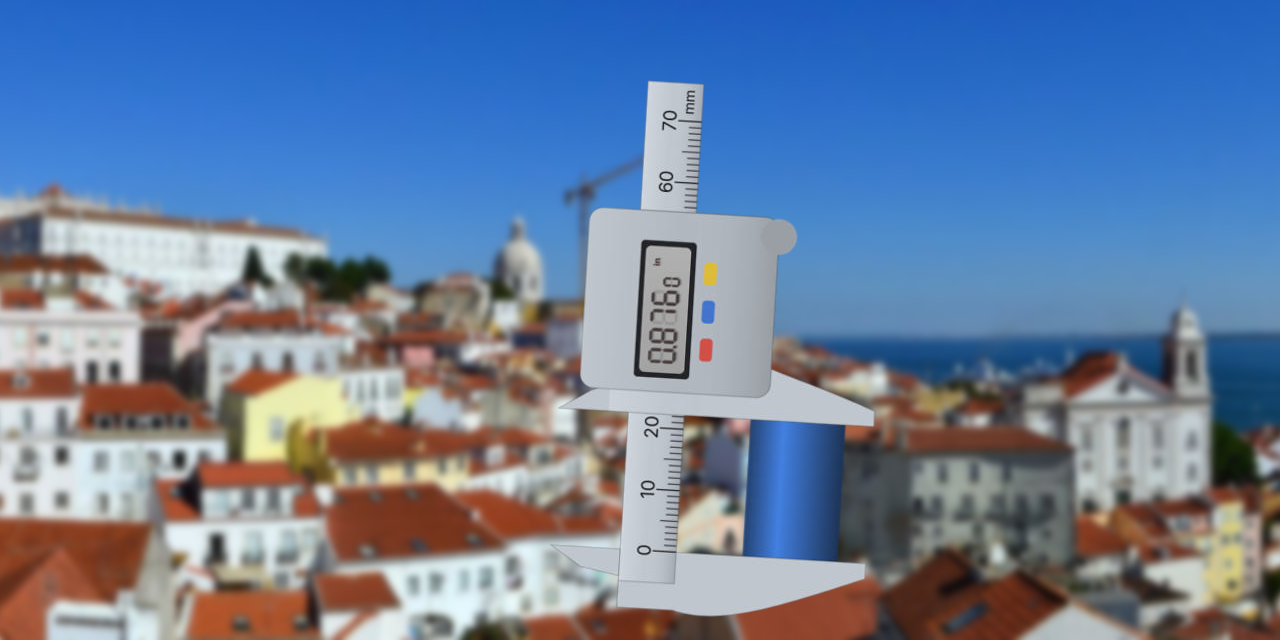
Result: 0.8760 in
